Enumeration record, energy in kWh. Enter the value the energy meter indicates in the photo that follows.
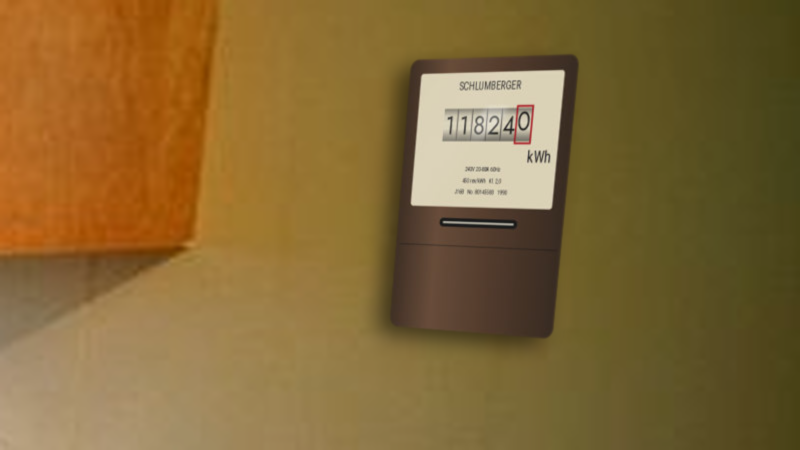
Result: 11824.0 kWh
